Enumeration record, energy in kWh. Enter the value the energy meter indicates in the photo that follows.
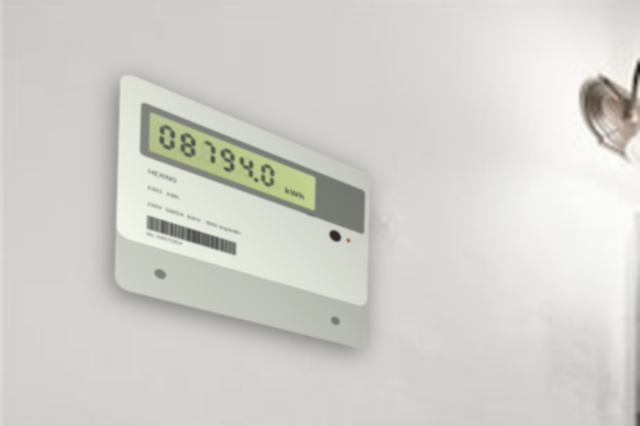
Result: 8794.0 kWh
